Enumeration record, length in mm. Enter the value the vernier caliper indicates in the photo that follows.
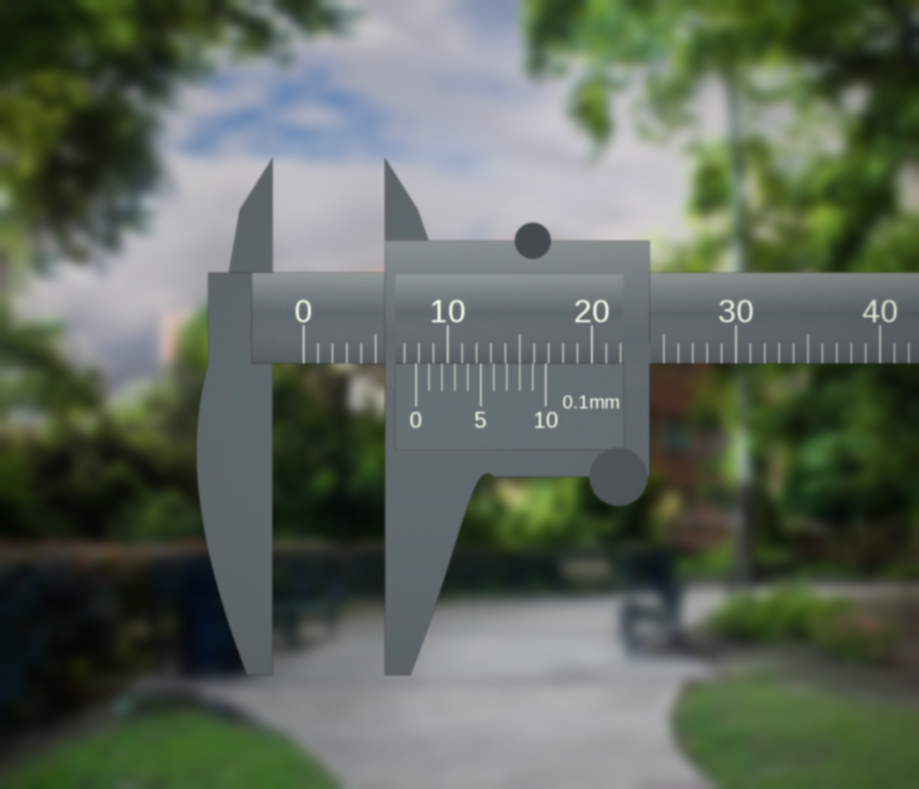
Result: 7.8 mm
